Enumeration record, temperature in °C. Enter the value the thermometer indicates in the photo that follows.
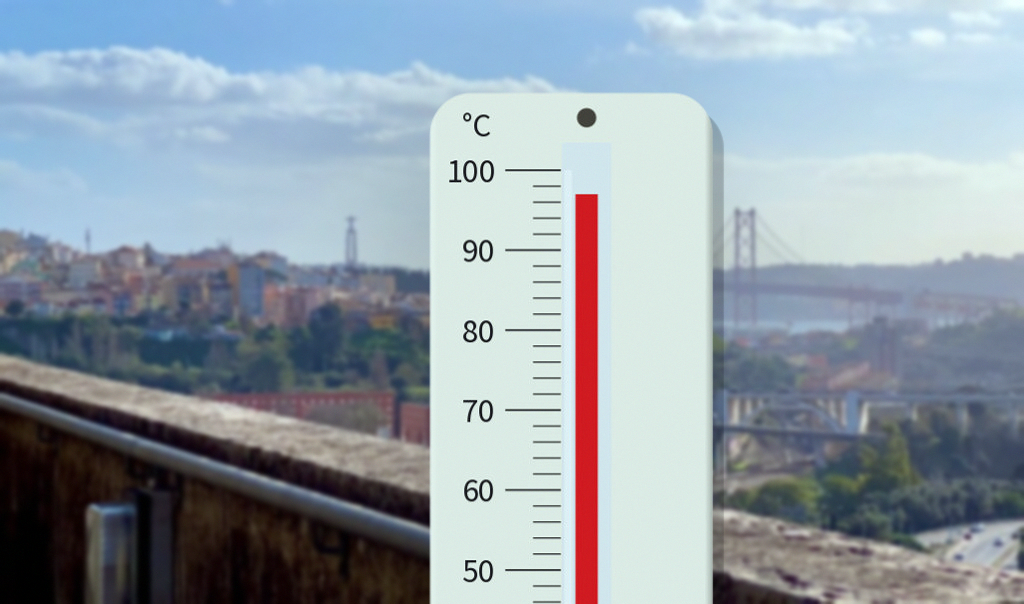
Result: 97 °C
